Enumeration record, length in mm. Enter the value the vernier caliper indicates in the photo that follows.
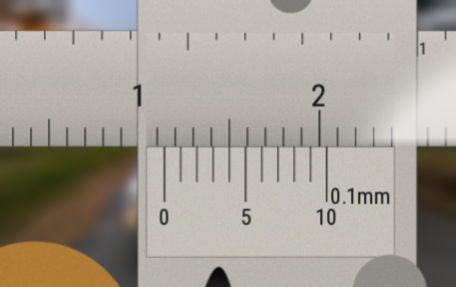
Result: 11.4 mm
